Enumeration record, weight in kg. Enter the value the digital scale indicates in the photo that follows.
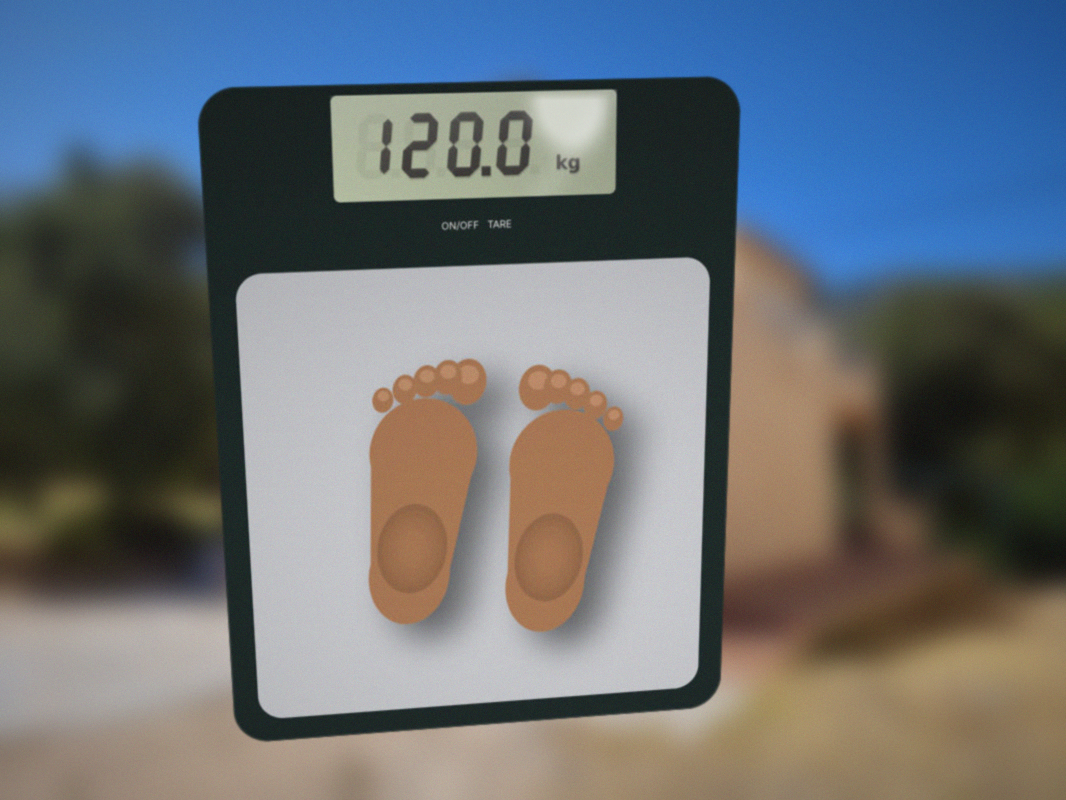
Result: 120.0 kg
